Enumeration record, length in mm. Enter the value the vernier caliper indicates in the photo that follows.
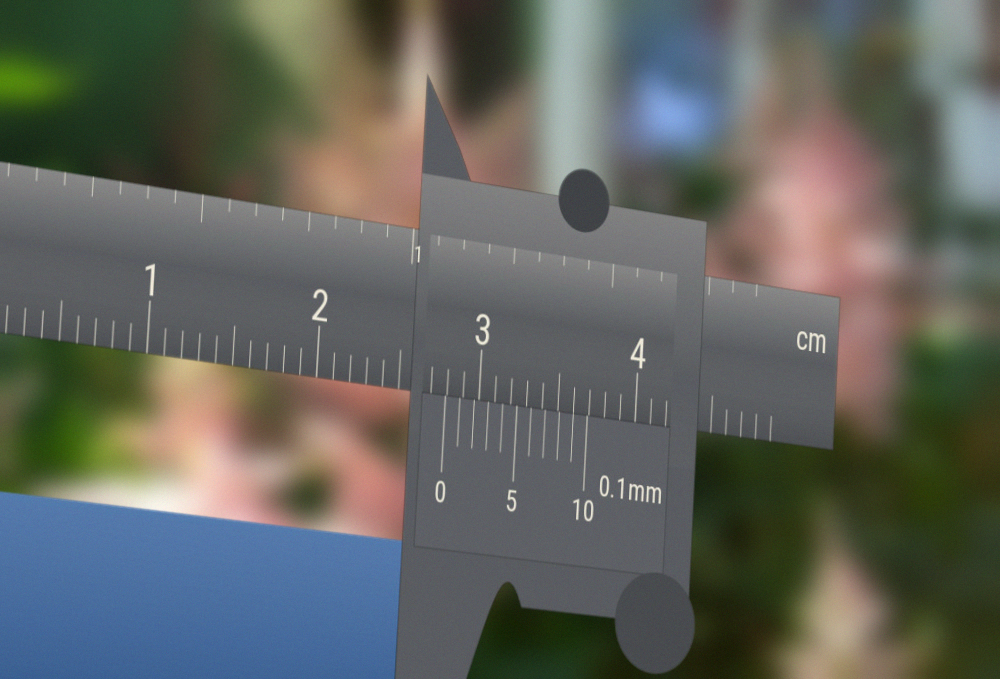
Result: 27.9 mm
